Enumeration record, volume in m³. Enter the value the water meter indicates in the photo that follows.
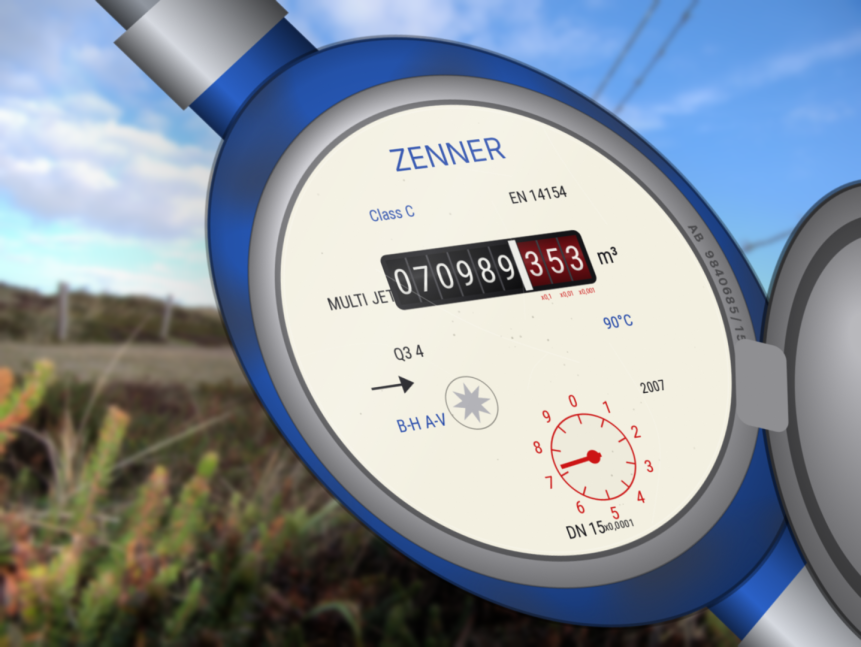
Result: 70989.3537 m³
